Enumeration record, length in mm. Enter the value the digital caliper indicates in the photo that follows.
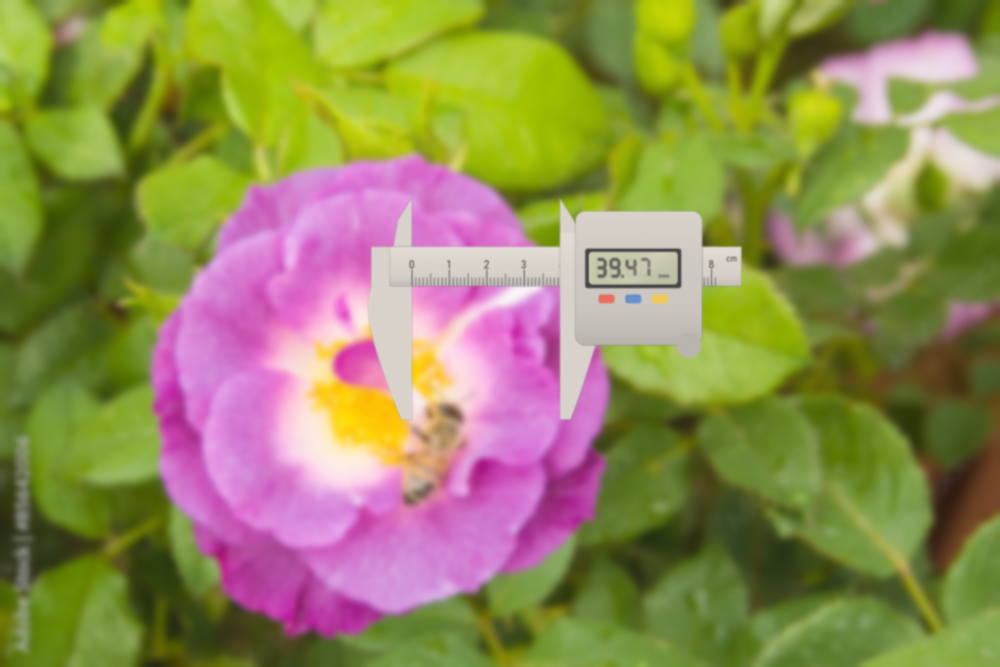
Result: 39.47 mm
